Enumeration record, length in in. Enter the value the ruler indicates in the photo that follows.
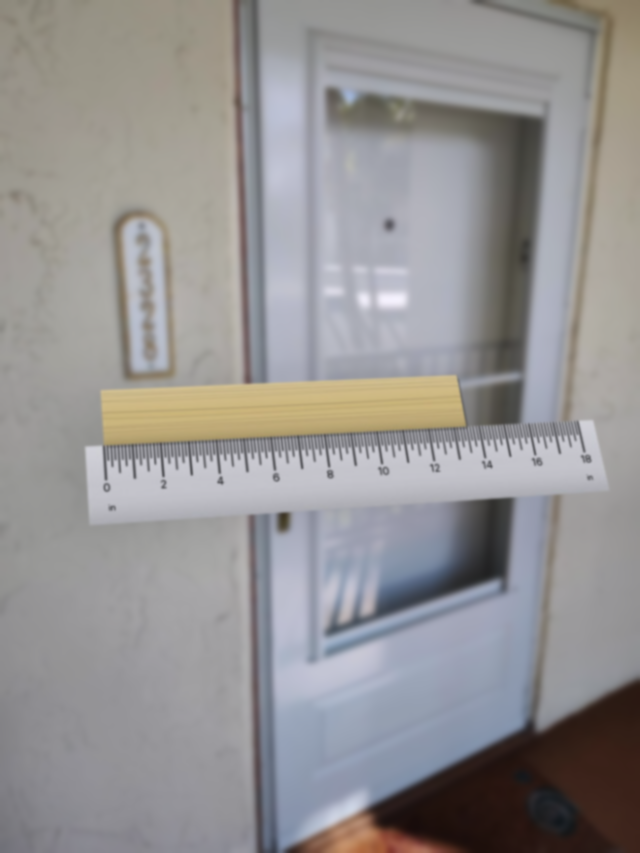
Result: 13.5 in
